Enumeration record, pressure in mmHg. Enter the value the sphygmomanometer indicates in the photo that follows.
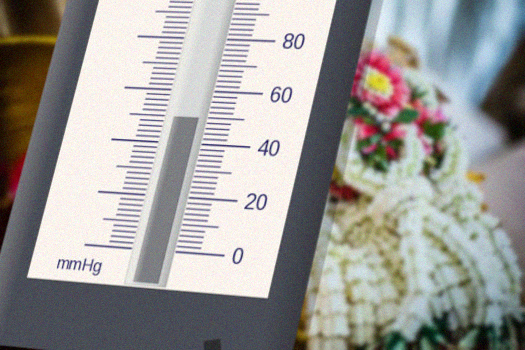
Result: 50 mmHg
